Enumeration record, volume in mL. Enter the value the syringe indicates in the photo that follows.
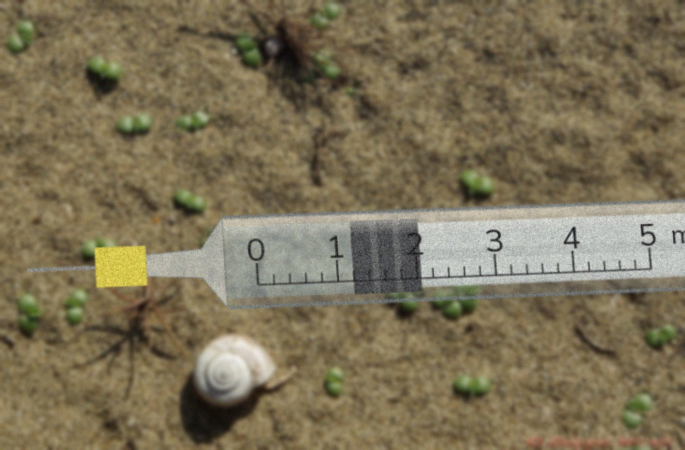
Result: 1.2 mL
